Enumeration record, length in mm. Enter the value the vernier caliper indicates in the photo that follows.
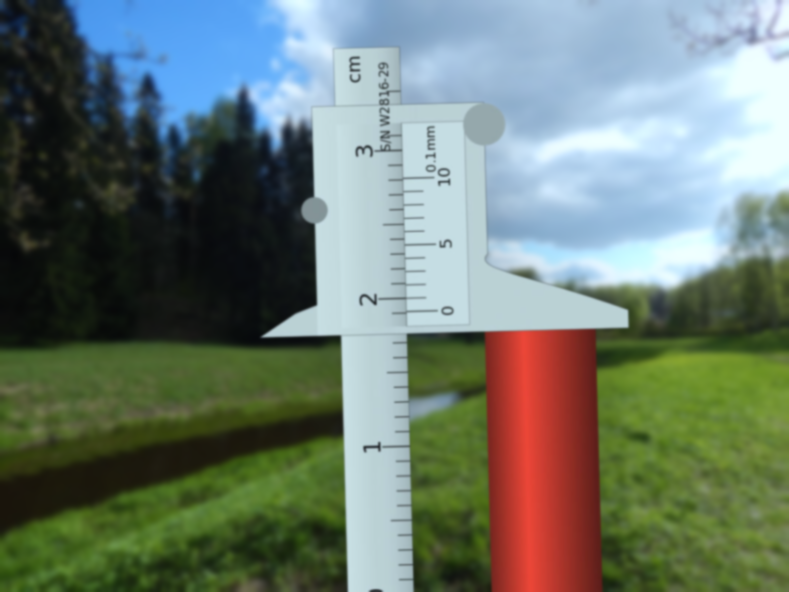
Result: 19.1 mm
